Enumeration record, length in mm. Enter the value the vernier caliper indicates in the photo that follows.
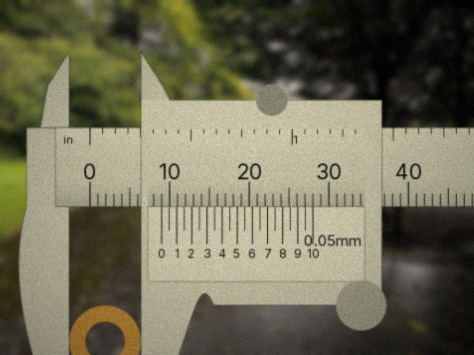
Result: 9.0 mm
